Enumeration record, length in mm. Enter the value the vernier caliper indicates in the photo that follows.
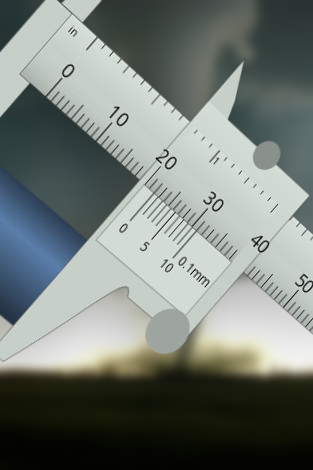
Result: 22.0 mm
